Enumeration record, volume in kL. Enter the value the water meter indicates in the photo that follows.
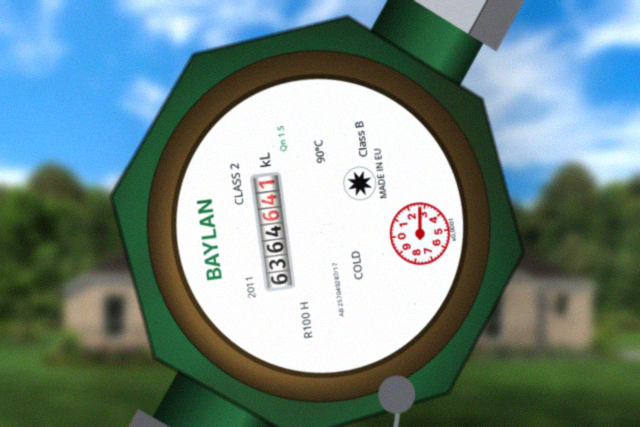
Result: 6364.6412 kL
